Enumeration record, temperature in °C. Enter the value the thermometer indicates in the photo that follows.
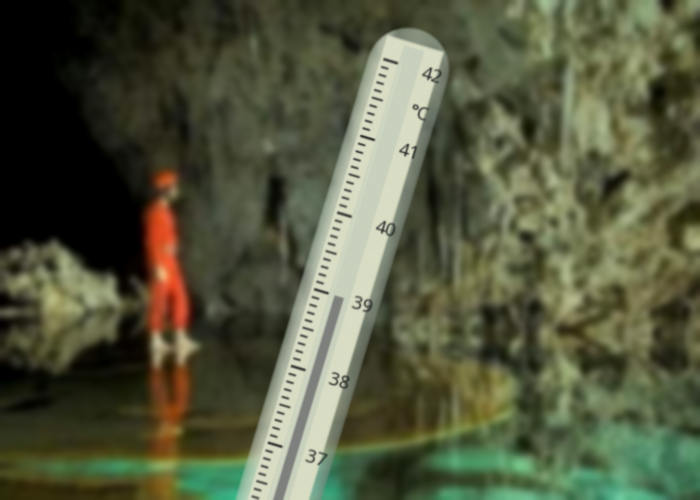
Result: 39 °C
